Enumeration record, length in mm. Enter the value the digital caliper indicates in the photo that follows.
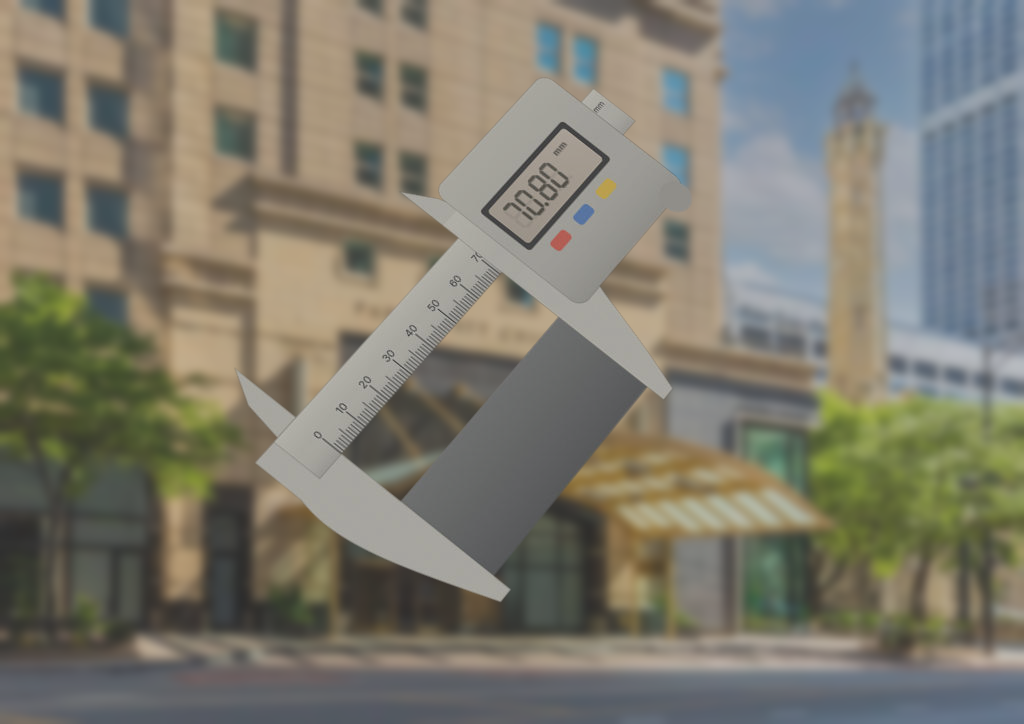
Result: 70.80 mm
